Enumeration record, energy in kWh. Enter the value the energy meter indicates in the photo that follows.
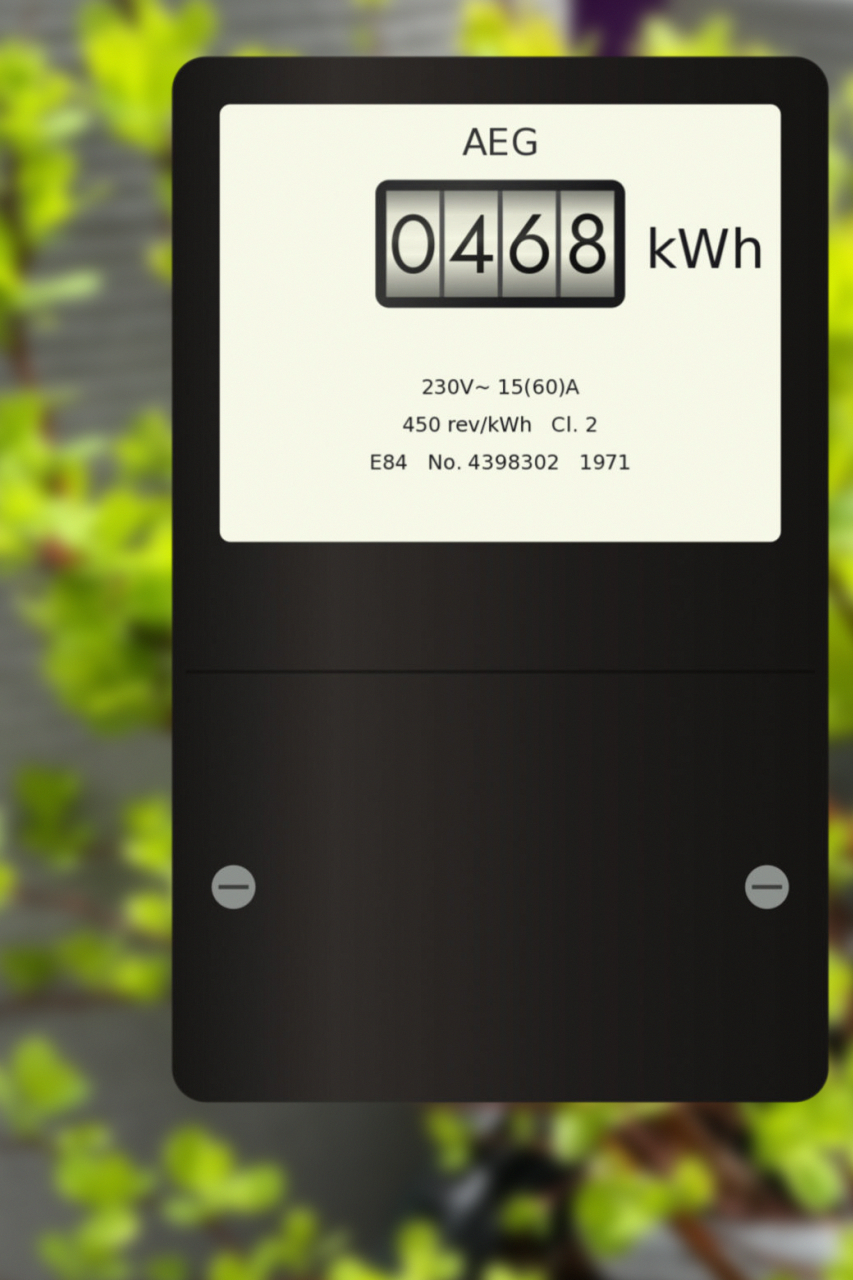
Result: 468 kWh
